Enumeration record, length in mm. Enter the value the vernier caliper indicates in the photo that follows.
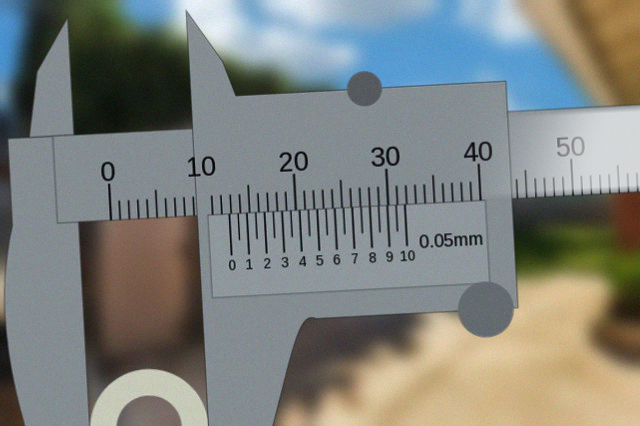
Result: 12.8 mm
